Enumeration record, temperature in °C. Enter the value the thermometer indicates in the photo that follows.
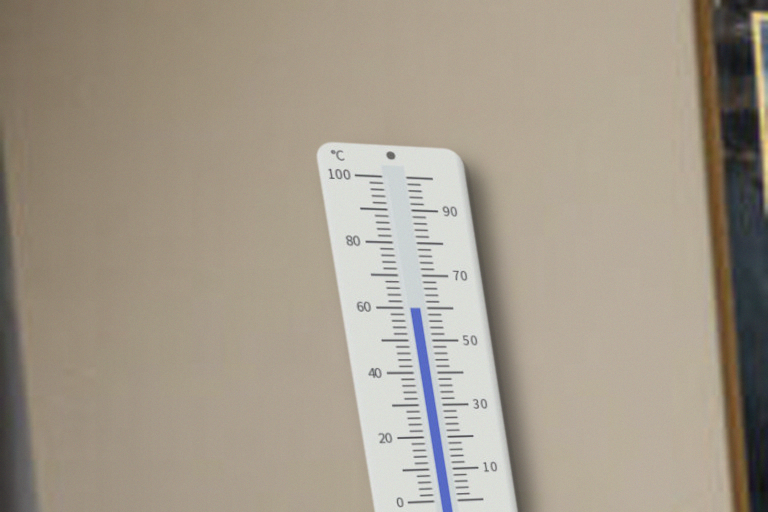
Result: 60 °C
